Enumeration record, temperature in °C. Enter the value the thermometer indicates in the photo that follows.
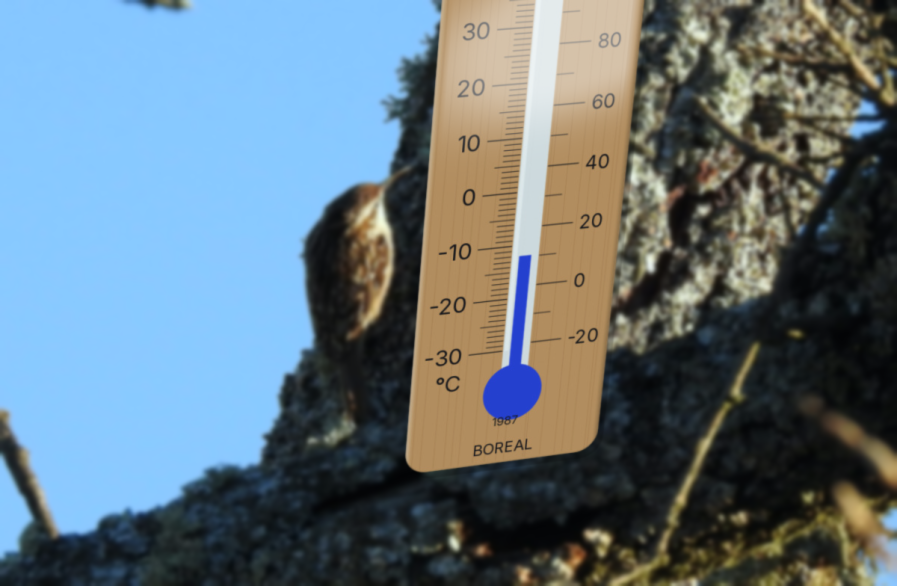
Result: -12 °C
